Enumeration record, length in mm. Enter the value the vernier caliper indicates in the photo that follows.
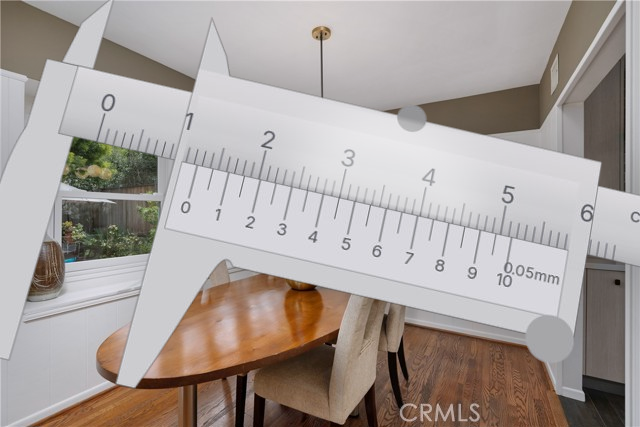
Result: 12.4 mm
